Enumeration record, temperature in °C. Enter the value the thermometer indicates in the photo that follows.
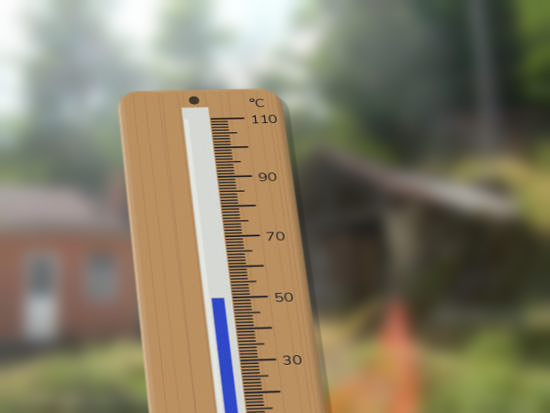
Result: 50 °C
